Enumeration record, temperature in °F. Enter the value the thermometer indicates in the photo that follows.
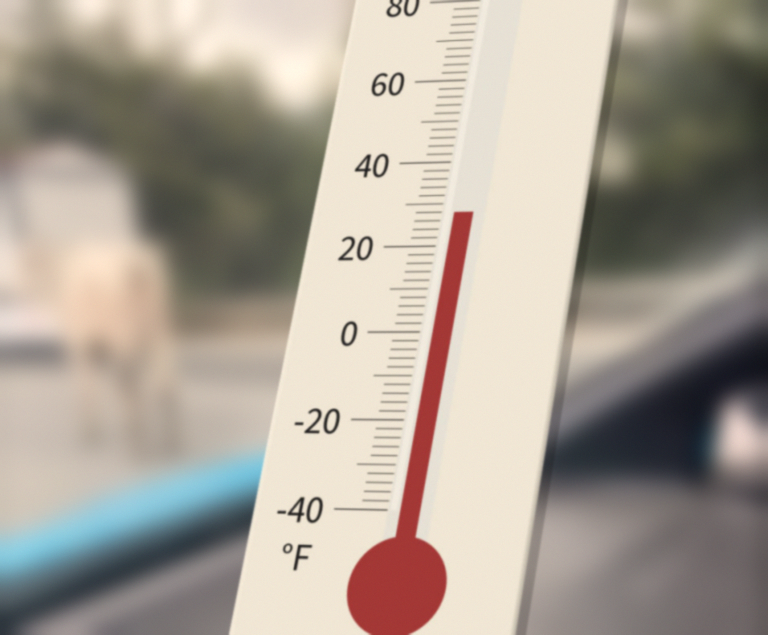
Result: 28 °F
